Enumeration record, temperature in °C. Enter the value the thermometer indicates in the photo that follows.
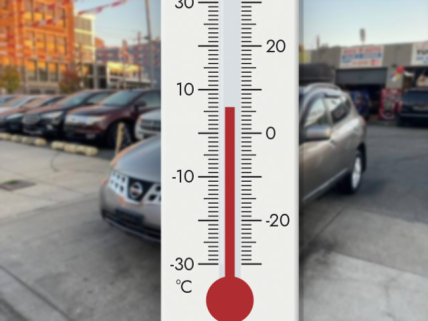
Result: 6 °C
